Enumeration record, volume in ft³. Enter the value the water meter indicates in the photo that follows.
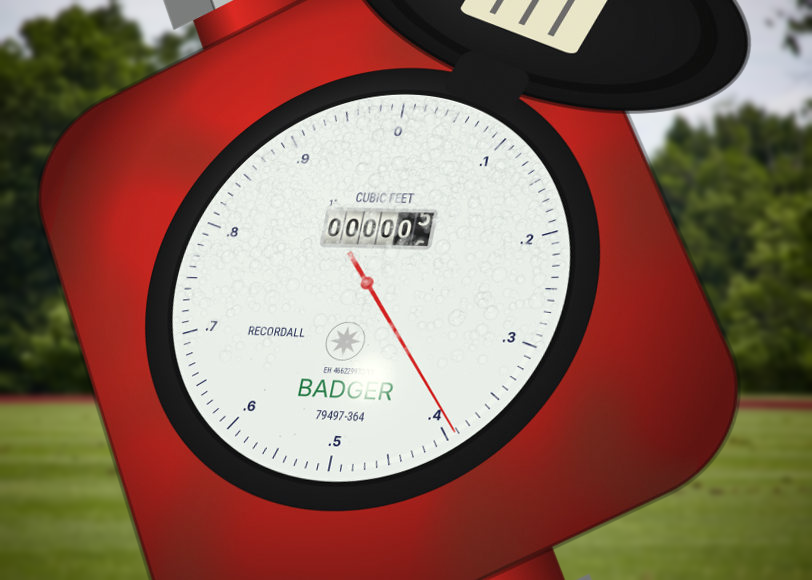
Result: 5.39 ft³
